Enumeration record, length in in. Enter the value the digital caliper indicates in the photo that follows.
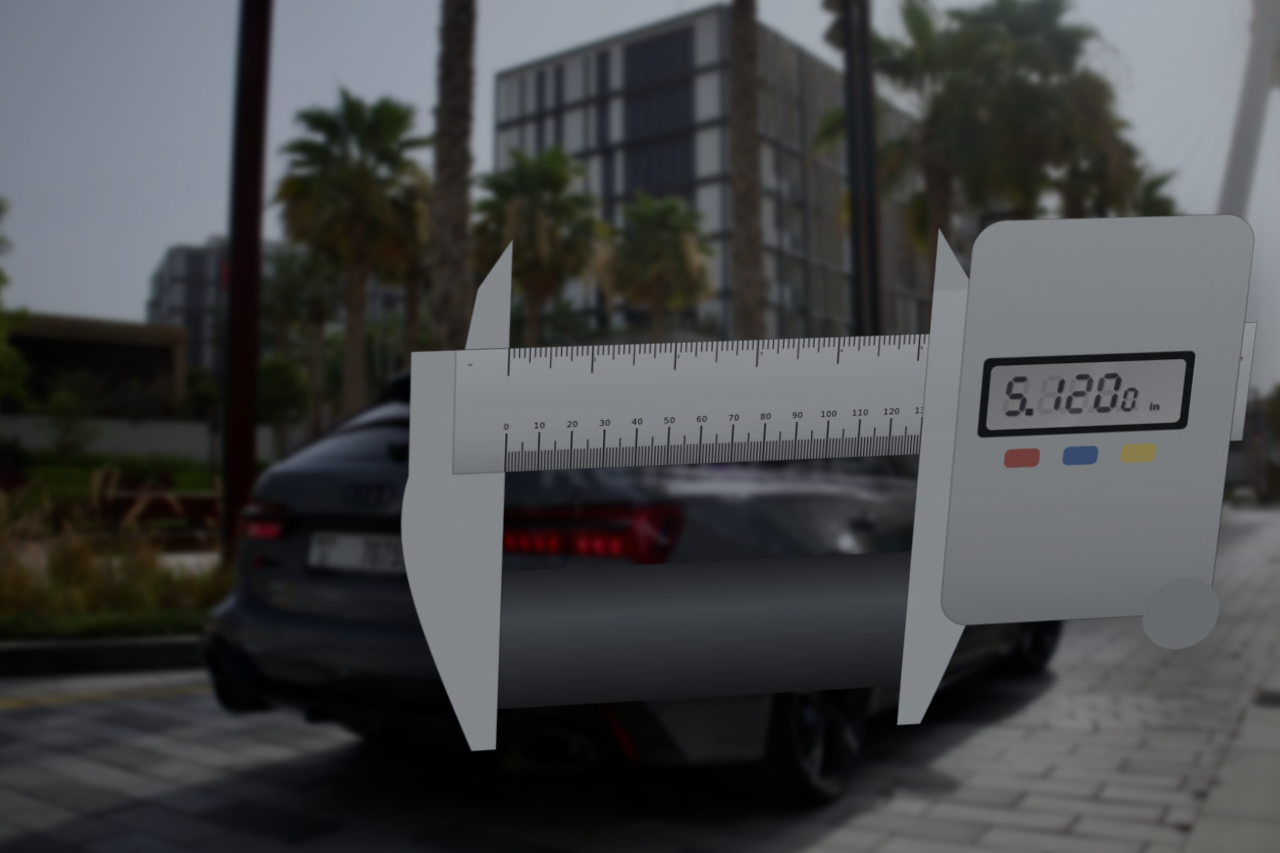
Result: 5.1200 in
